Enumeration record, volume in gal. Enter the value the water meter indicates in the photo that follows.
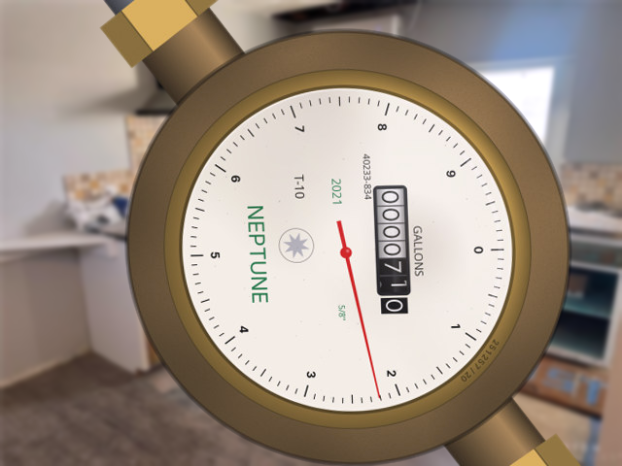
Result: 712.2 gal
